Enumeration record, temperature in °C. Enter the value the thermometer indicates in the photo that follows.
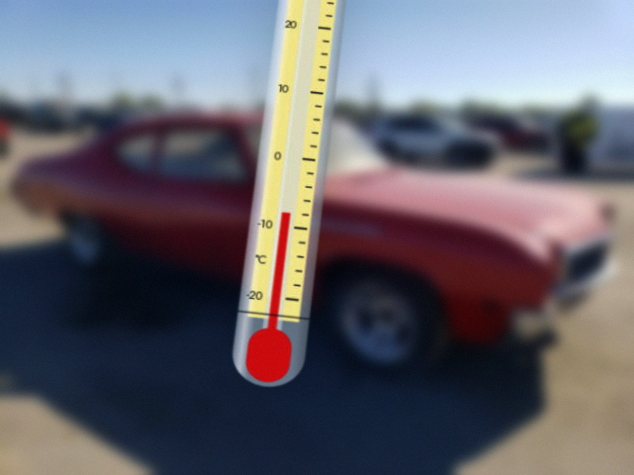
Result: -8 °C
